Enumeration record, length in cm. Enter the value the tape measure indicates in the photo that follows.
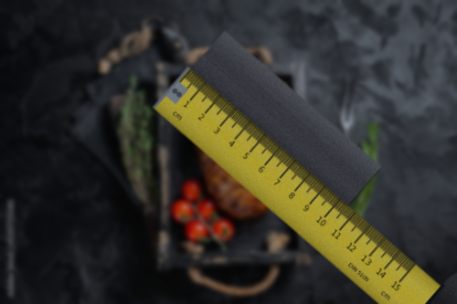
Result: 10.5 cm
